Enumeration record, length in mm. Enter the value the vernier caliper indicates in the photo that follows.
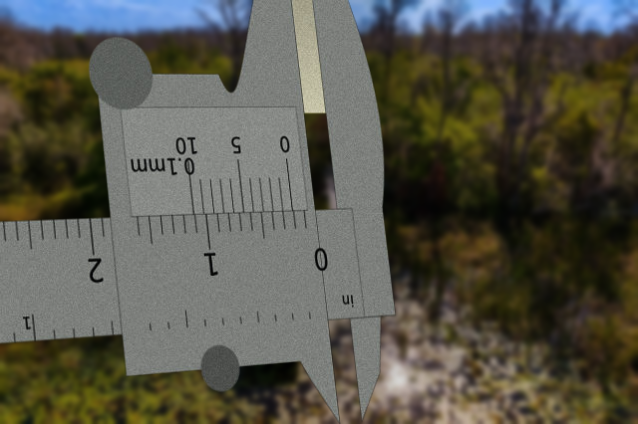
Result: 2.1 mm
